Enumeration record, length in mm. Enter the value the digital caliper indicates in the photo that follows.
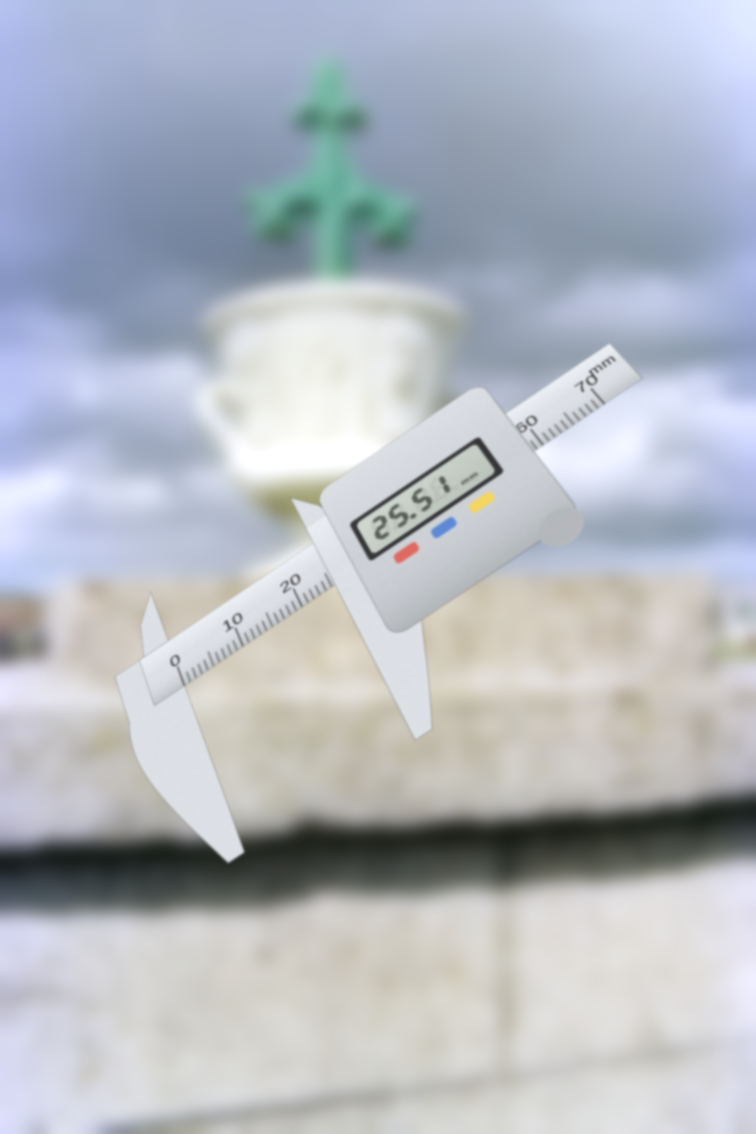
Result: 25.51 mm
